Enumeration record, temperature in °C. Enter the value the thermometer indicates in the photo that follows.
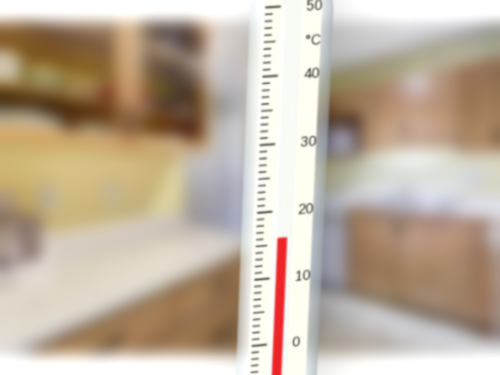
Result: 16 °C
